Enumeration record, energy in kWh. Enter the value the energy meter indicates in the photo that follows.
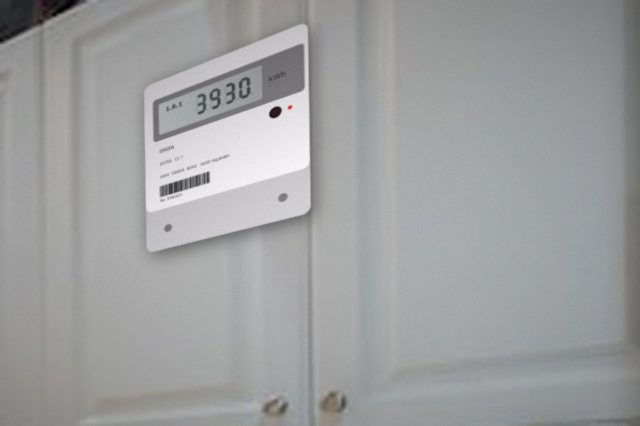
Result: 3930 kWh
